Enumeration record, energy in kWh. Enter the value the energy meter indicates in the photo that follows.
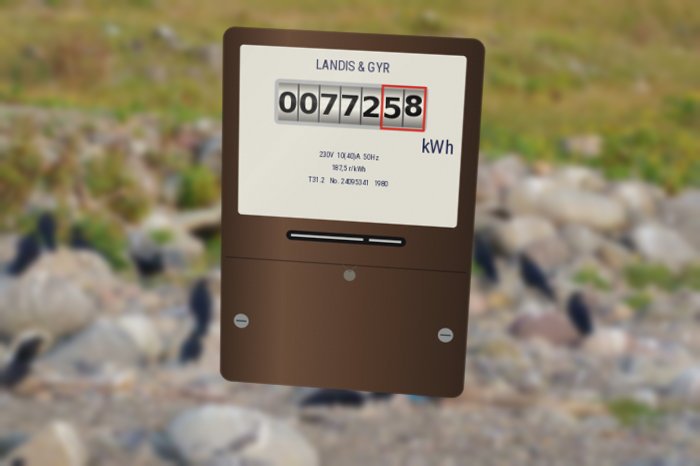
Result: 772.58 kWh
